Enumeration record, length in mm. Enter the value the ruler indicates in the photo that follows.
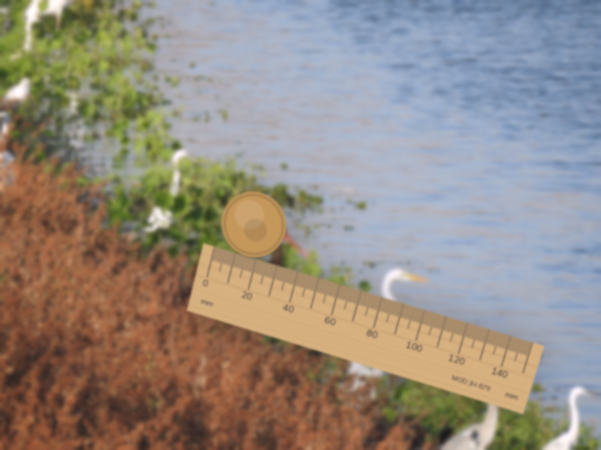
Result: 30 mm
